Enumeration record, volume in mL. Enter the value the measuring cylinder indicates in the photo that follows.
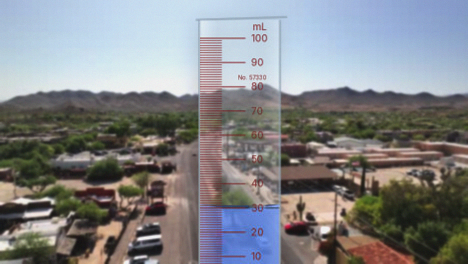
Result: 30 mL
